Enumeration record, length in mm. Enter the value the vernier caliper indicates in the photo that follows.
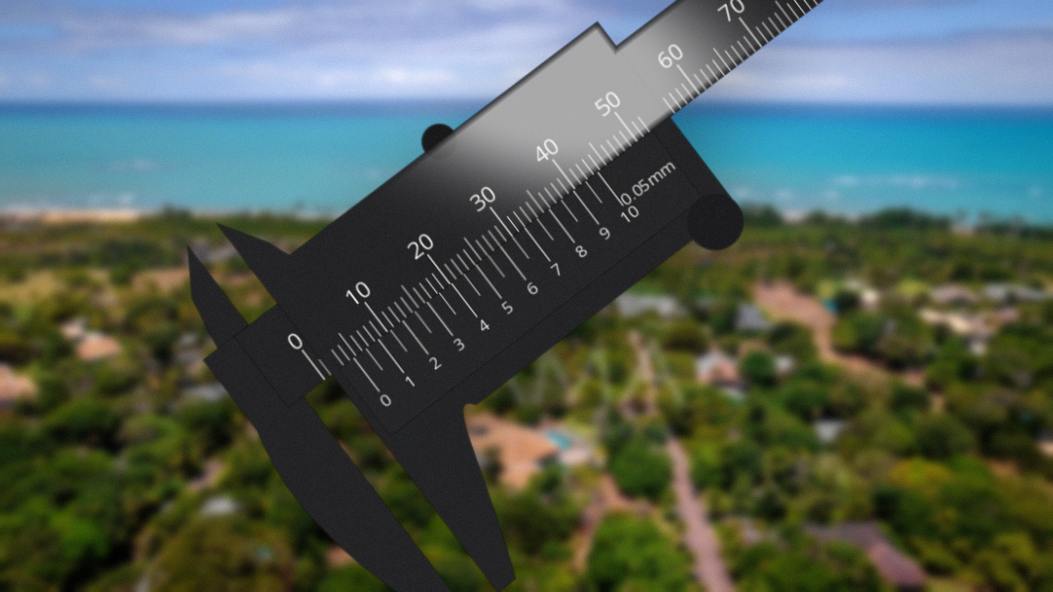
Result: 4.6 mm
